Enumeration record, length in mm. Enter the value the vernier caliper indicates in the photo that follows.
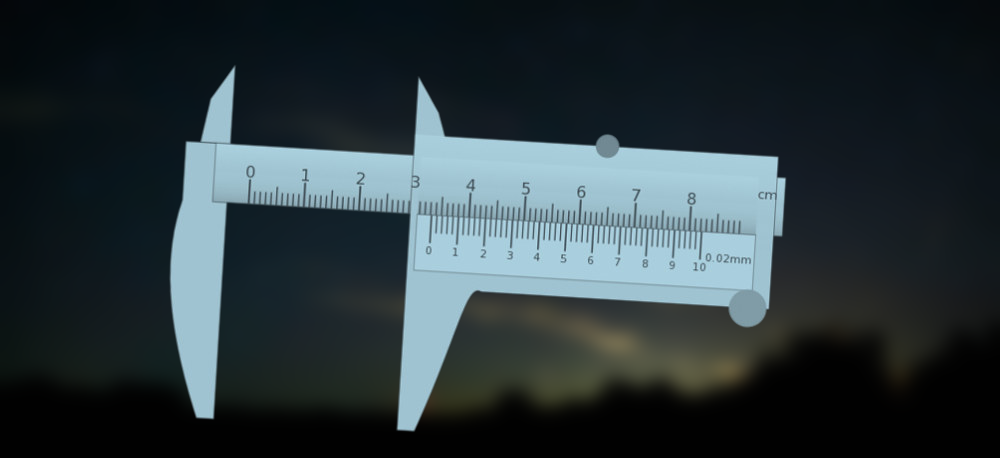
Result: 33.2 mm
